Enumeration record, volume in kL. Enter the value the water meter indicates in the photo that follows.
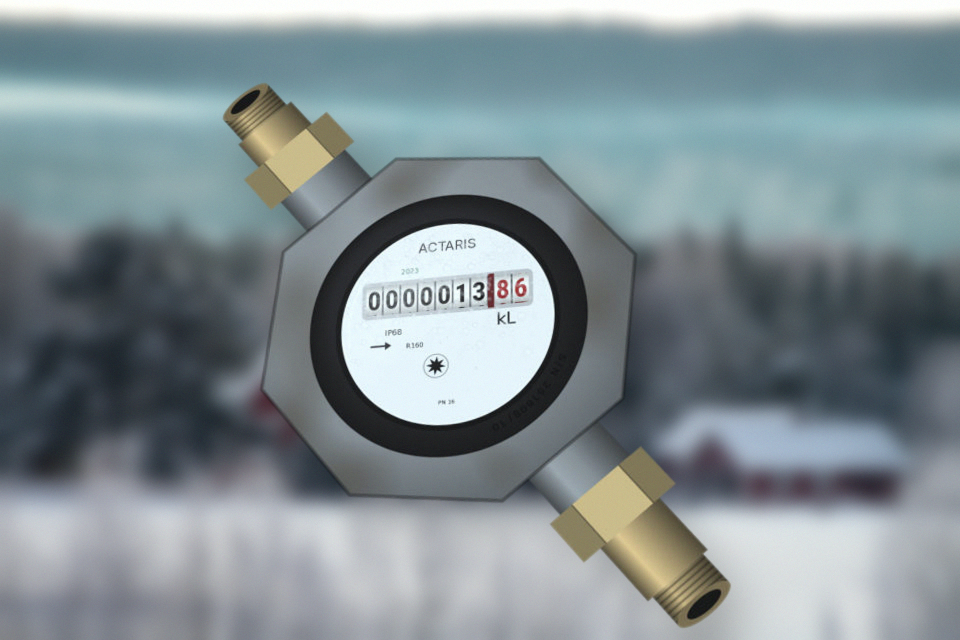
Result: 13.86 kL
